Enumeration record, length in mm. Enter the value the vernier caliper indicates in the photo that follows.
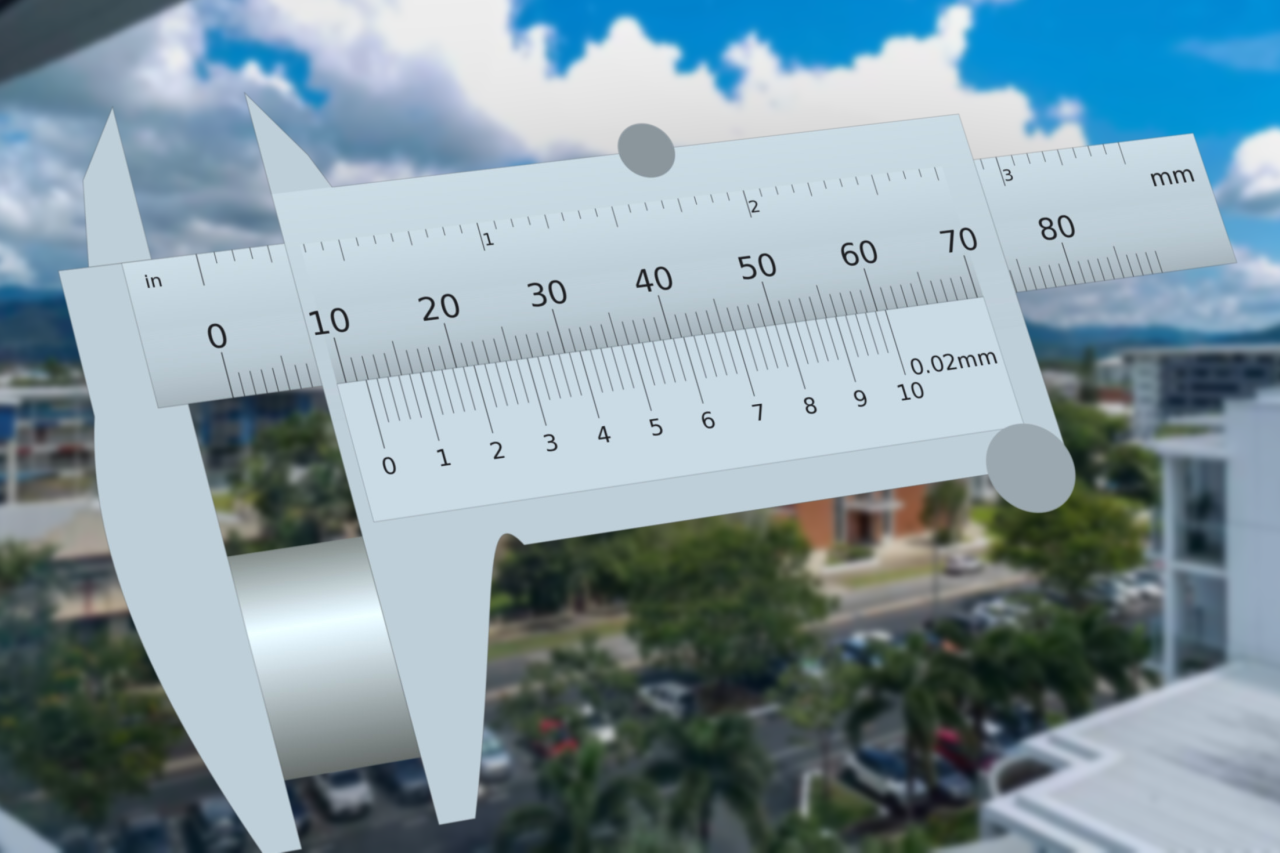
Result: 11.8 mm
